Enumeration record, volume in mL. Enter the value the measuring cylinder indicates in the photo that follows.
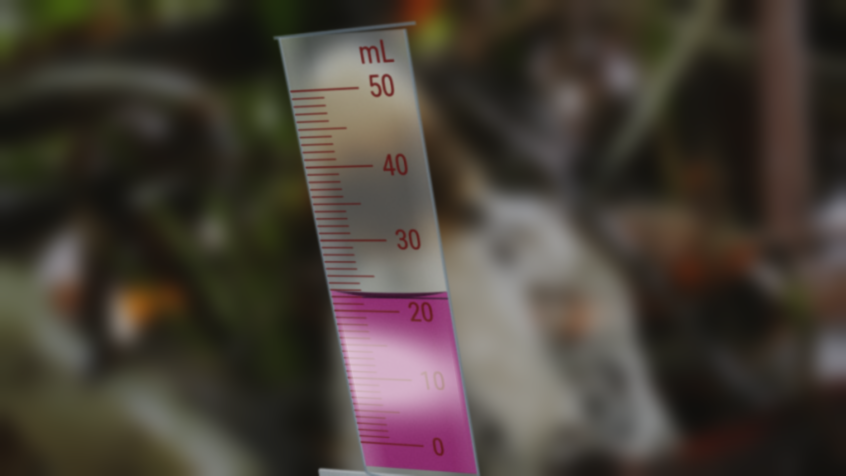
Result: 22 mL
